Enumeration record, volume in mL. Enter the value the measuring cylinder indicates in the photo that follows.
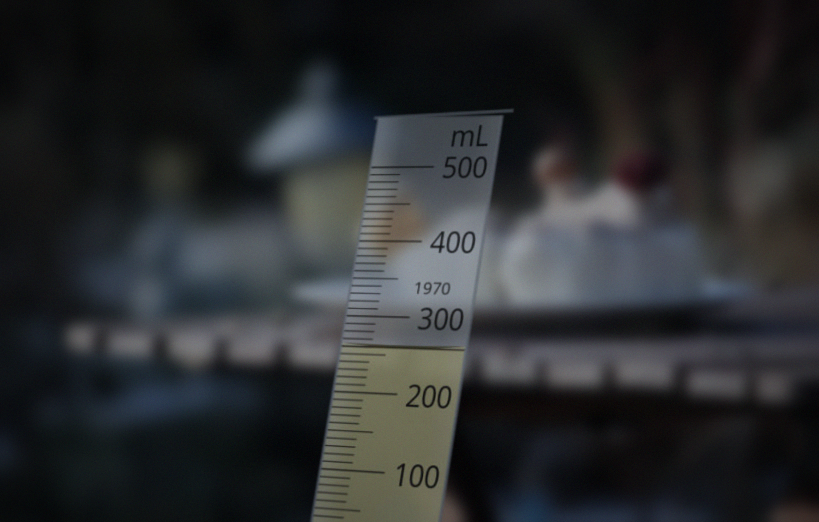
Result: 260 mL
